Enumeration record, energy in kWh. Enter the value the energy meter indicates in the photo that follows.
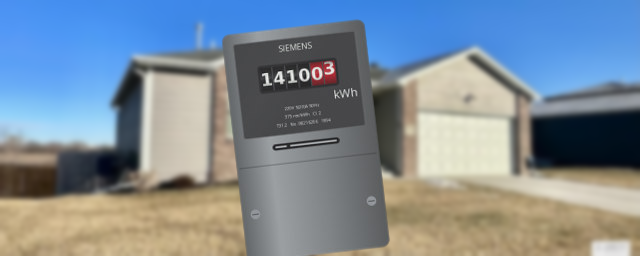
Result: 1410.03 kWh
